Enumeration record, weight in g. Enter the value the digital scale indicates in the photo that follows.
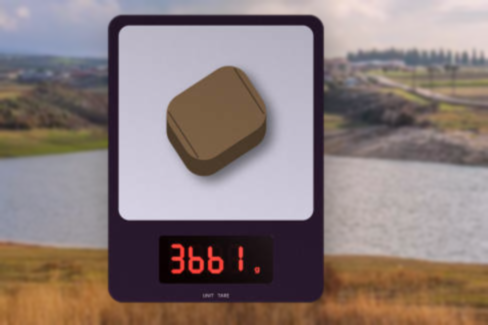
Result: 3661 g
